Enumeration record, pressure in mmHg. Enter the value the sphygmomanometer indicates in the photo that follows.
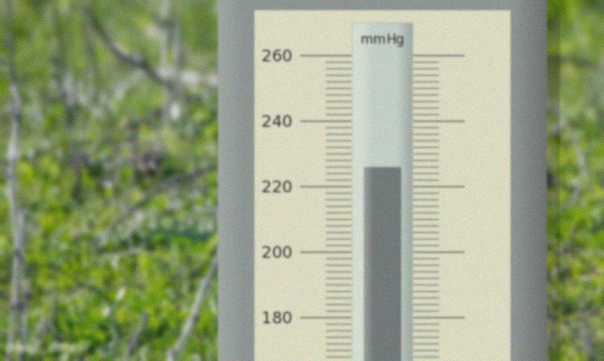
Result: 226 mmHg
